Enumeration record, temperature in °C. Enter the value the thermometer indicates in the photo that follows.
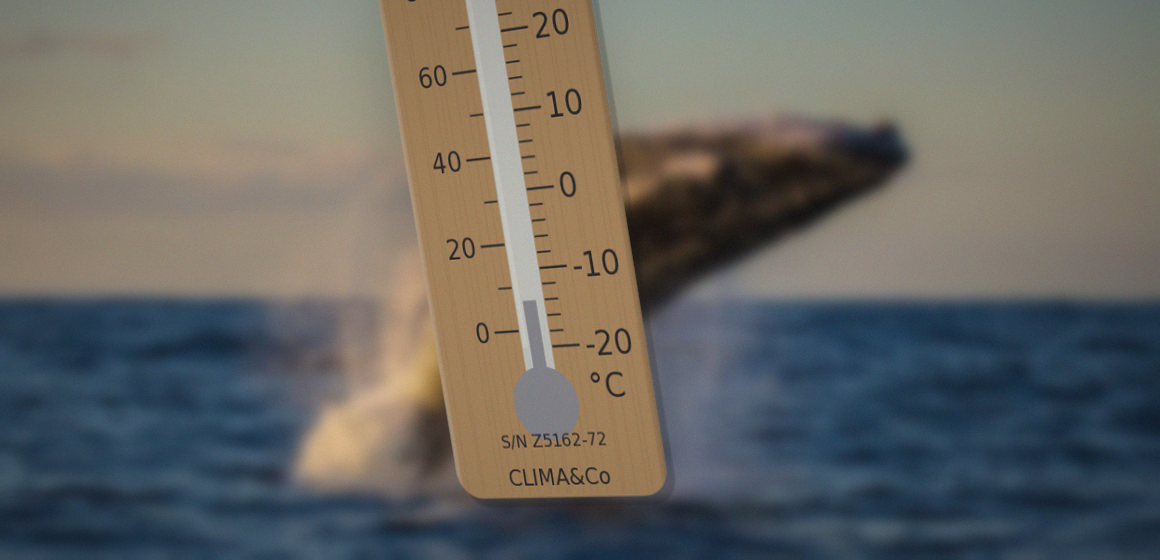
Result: -14 °C
